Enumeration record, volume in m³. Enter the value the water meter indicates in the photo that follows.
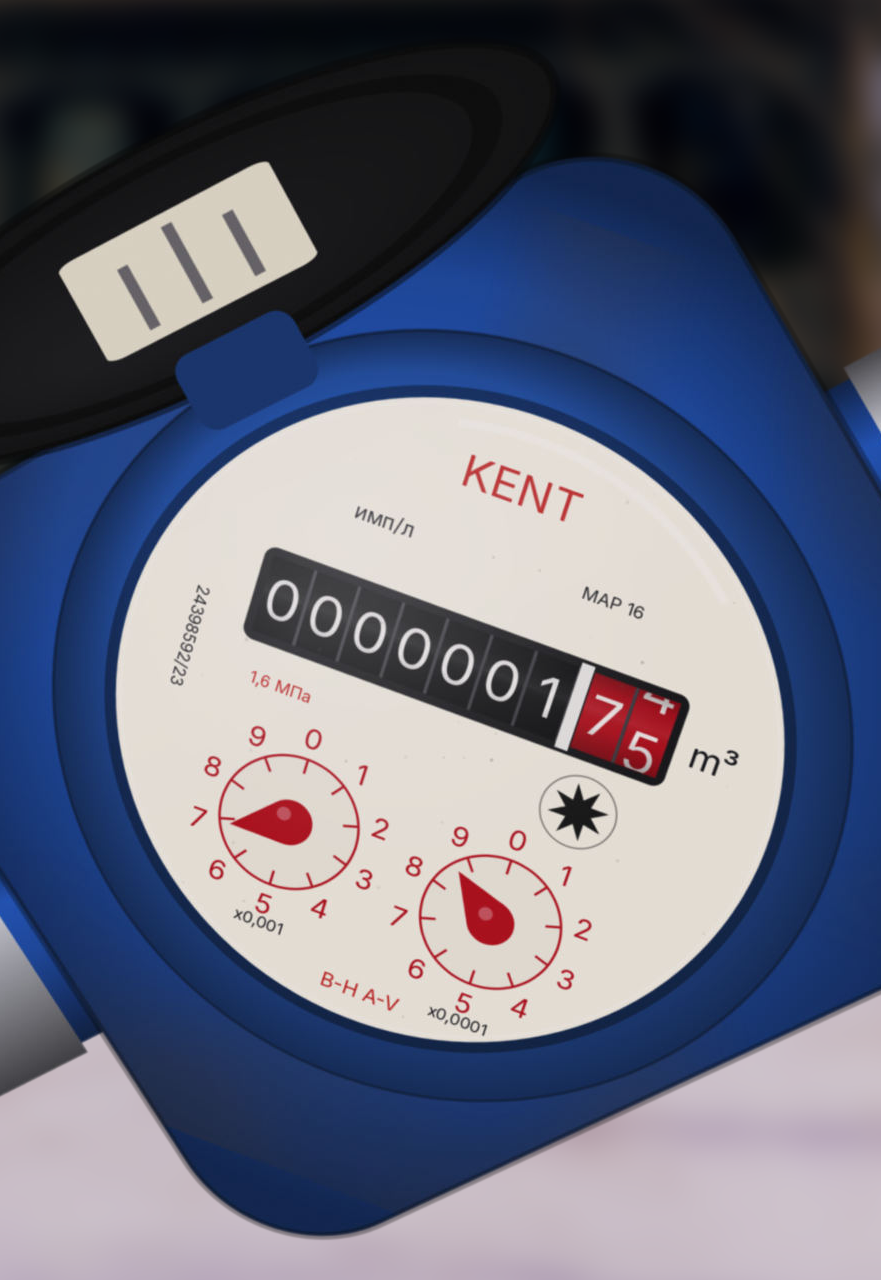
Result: 1.7468 m³
